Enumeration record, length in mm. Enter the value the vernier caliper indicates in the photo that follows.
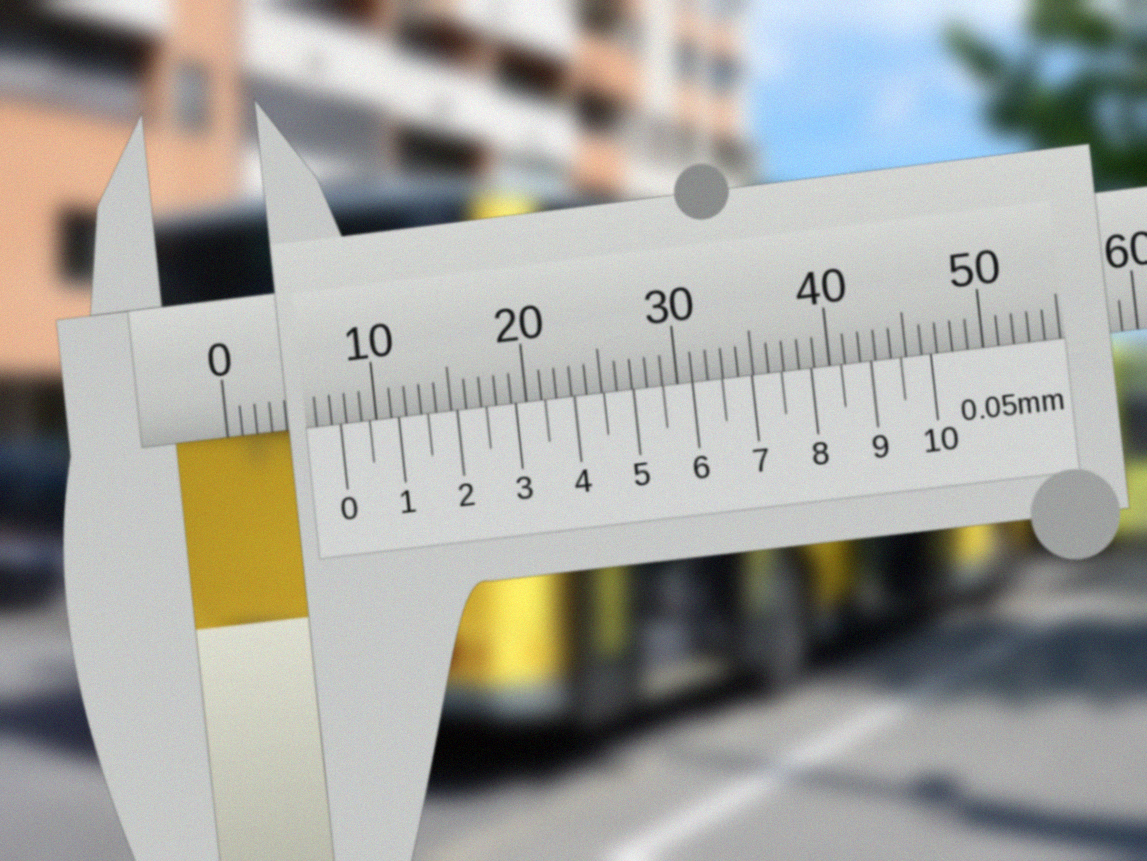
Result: 7.6 mm
